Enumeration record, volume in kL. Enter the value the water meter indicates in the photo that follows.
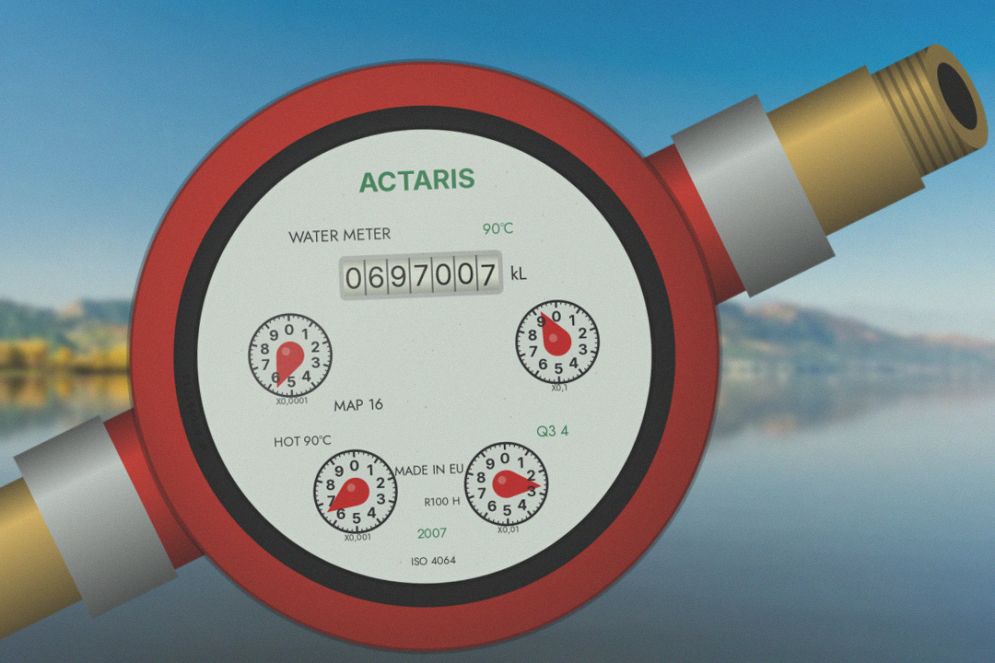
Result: 697006.9265 kL
